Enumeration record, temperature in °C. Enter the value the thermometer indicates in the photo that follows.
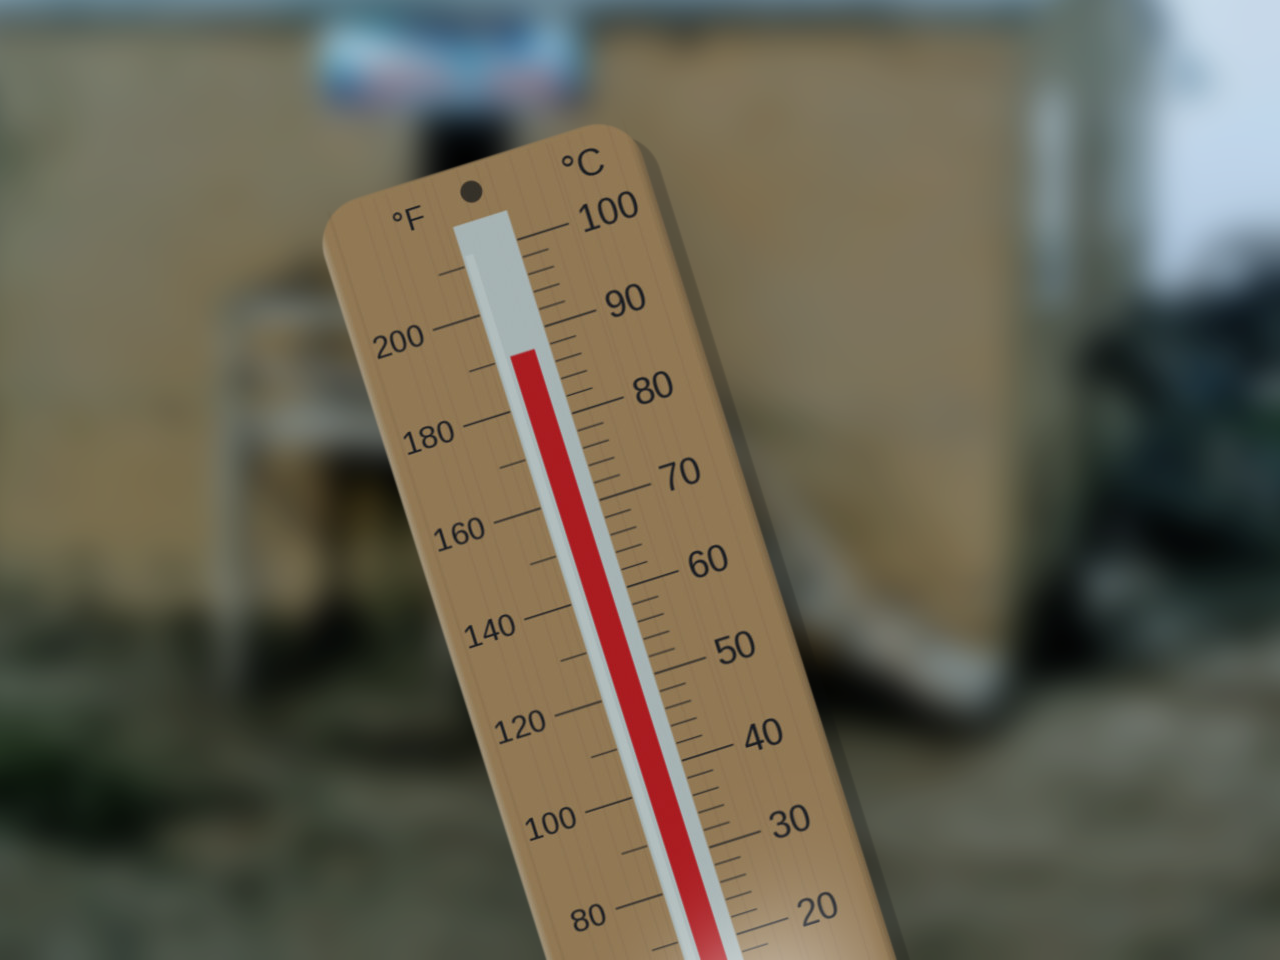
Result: 88 °C
